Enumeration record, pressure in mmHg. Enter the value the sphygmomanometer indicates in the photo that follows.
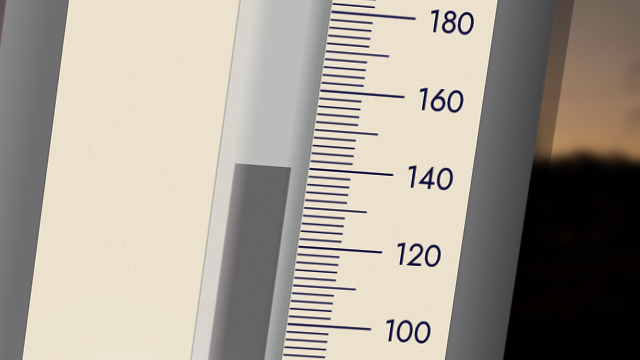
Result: 140 mmHg
